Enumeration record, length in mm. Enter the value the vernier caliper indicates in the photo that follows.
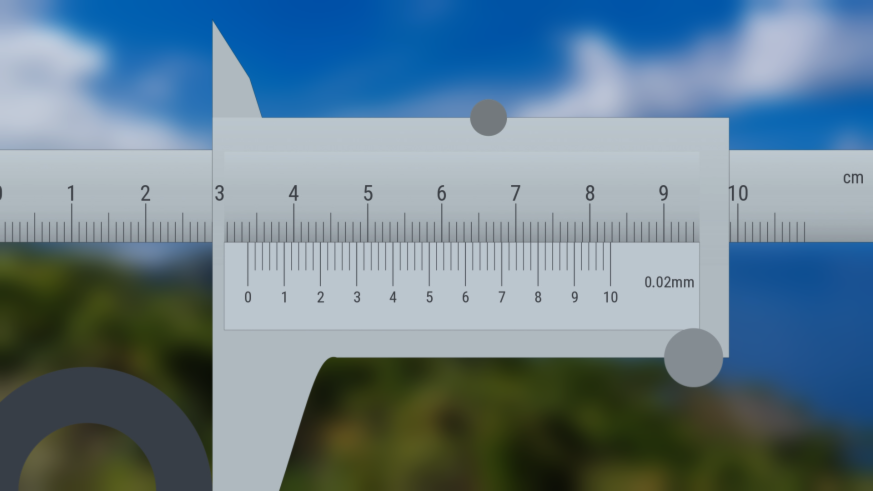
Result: 33.8 mm
